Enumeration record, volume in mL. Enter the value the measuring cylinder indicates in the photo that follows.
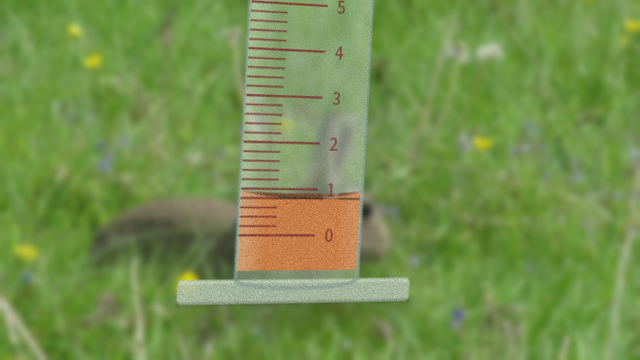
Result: 0.8 mL
